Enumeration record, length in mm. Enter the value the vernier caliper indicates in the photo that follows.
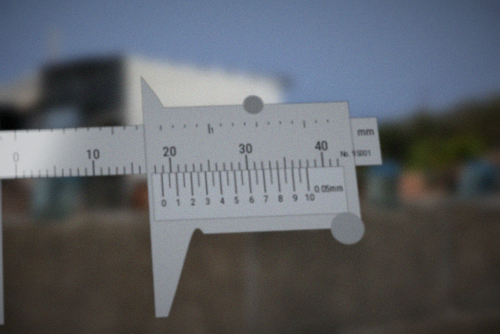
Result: 18.8 mm
